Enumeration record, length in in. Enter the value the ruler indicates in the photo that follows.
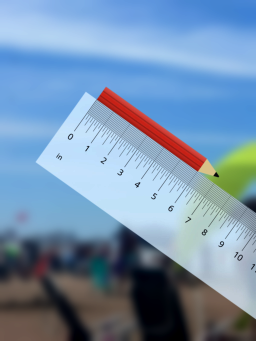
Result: 7 in
